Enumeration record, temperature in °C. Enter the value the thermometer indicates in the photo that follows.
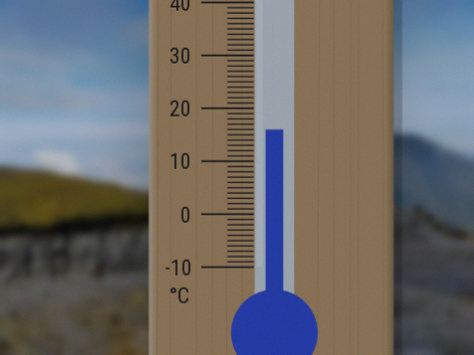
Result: 16 °C
